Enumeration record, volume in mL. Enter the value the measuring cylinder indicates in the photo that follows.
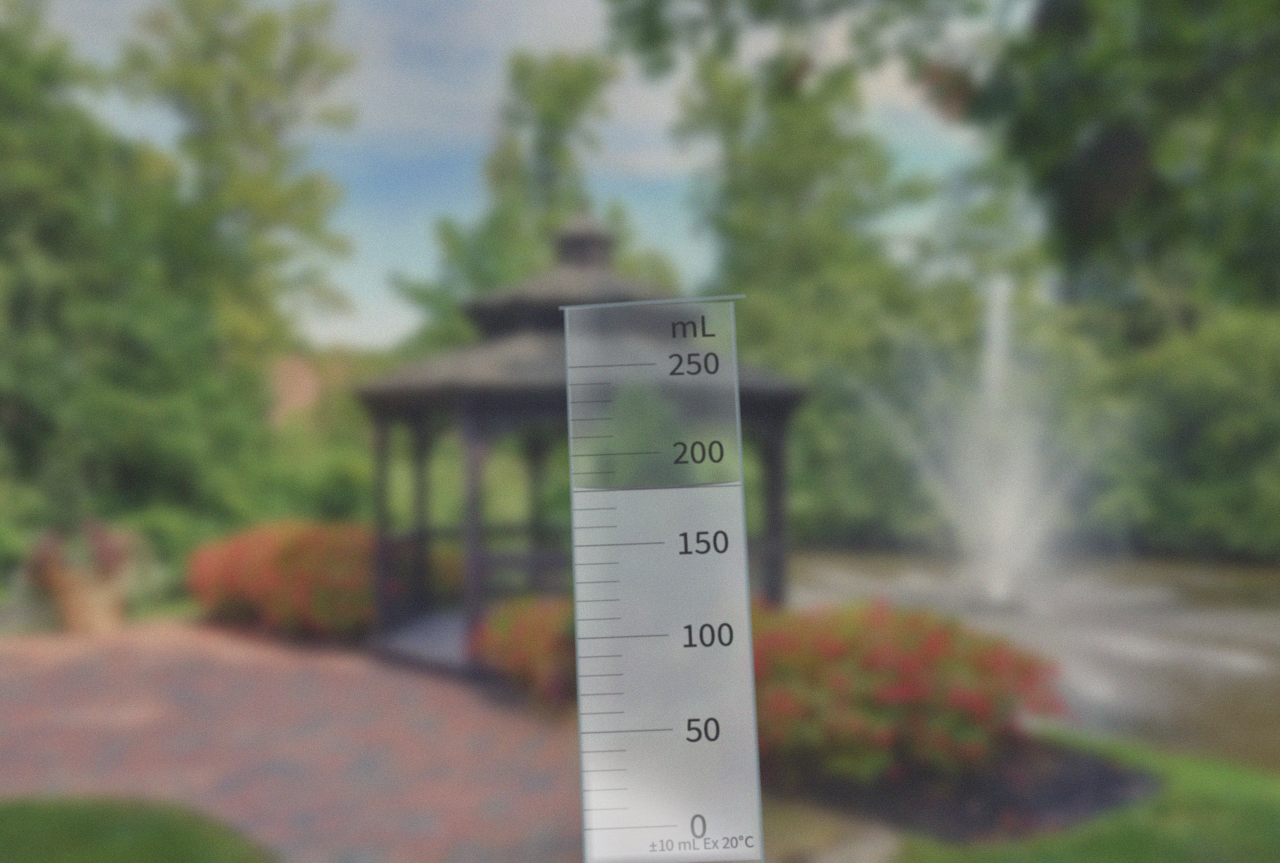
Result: 180 mL
